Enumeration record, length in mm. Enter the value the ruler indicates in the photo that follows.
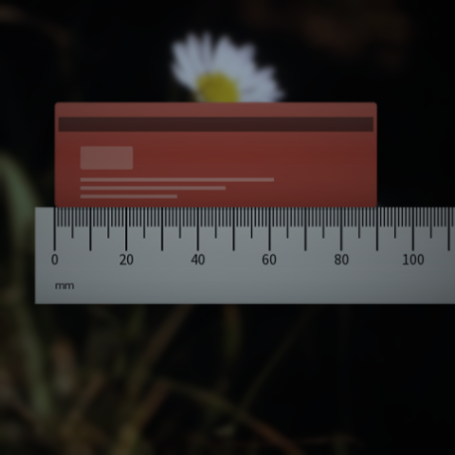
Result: 90 mm
